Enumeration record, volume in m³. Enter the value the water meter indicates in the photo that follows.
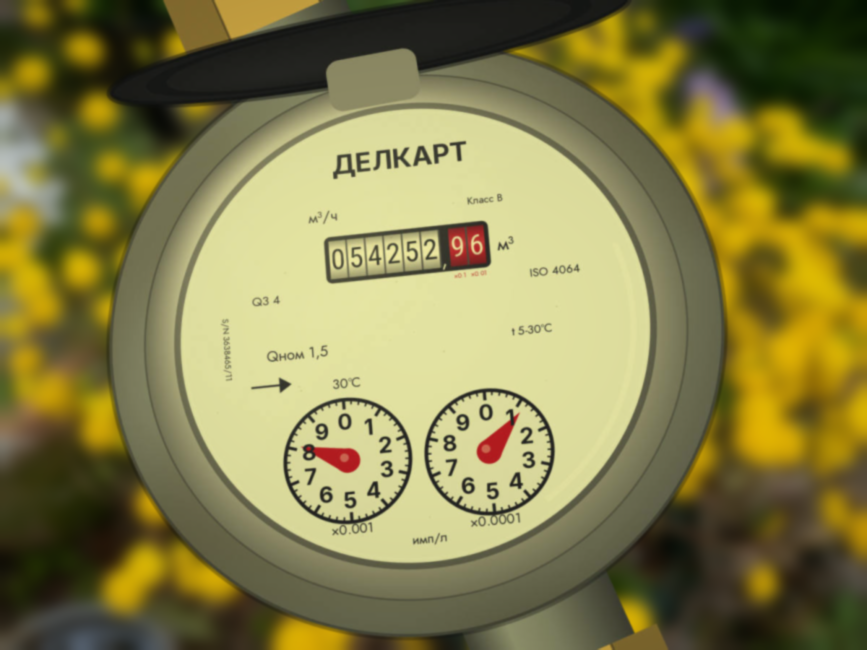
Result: 54252.9681 m³
